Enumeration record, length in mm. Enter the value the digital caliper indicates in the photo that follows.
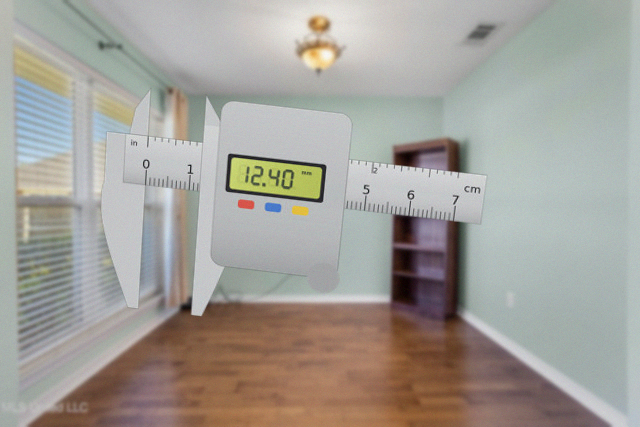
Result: 12.40 mm
